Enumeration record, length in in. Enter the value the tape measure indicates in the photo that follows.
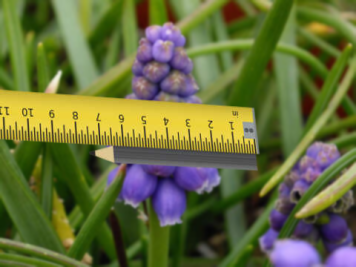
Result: 7.5 in
